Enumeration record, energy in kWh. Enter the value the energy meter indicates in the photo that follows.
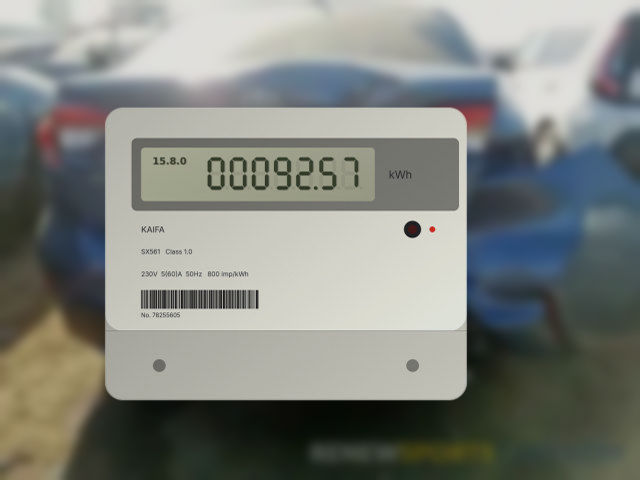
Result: 92.57 kWh
